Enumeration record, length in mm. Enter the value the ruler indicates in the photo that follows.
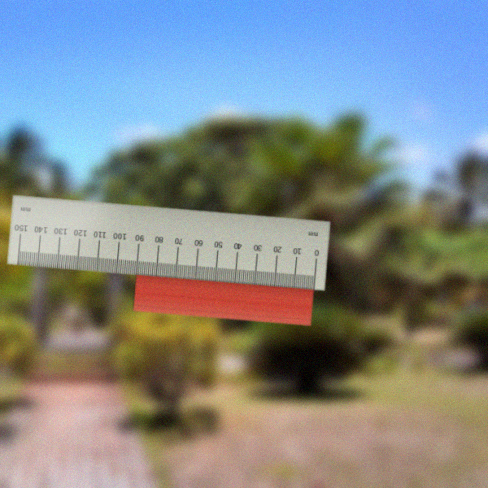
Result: 90 mm
